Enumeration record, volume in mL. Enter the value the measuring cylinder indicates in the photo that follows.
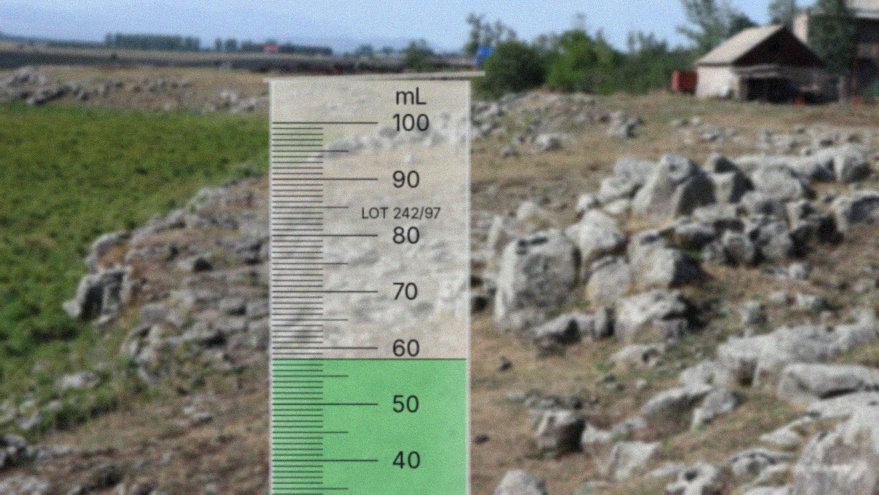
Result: 58 mL
